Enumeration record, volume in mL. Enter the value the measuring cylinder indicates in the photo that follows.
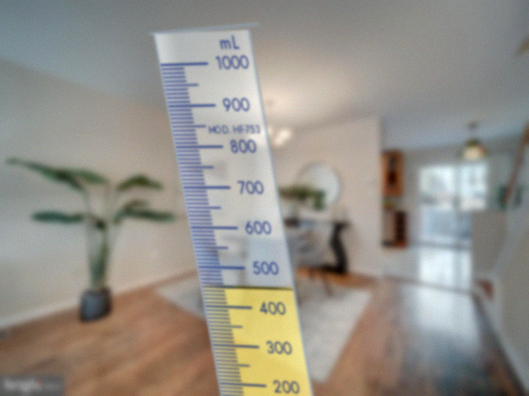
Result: 450 mL
